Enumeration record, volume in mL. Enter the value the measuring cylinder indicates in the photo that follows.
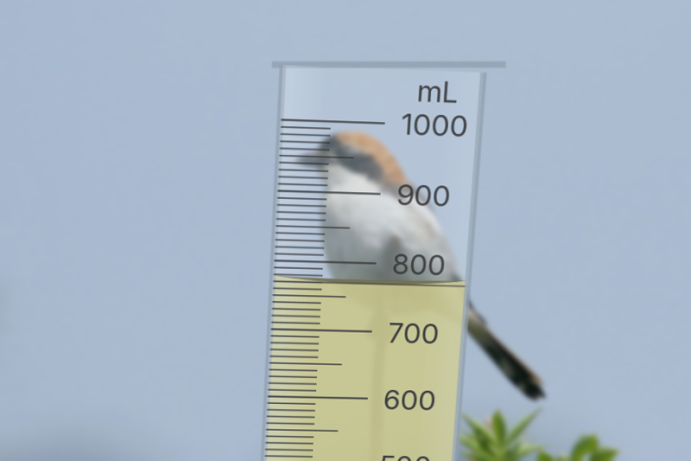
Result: 770 mL
